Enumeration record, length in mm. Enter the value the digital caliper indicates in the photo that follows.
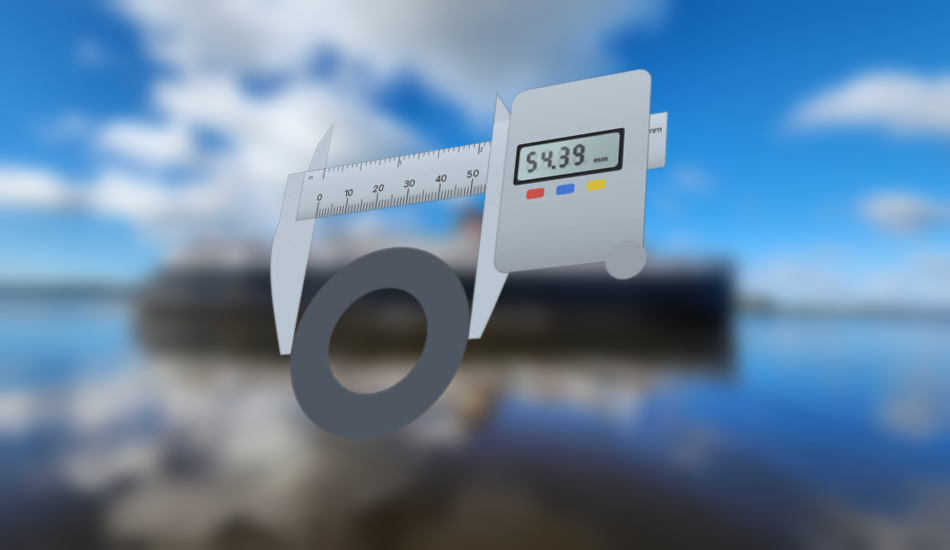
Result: 54.39 mm
